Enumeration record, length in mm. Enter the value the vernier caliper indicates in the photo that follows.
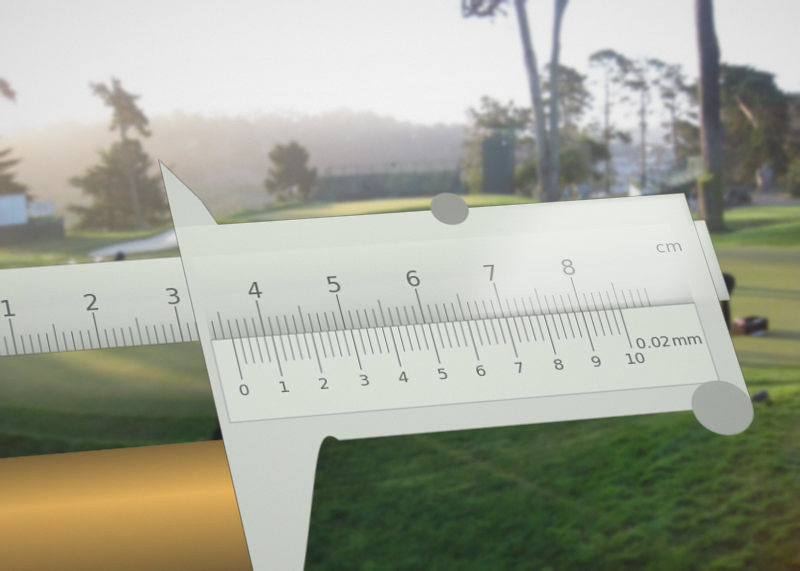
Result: 36.0 mm
